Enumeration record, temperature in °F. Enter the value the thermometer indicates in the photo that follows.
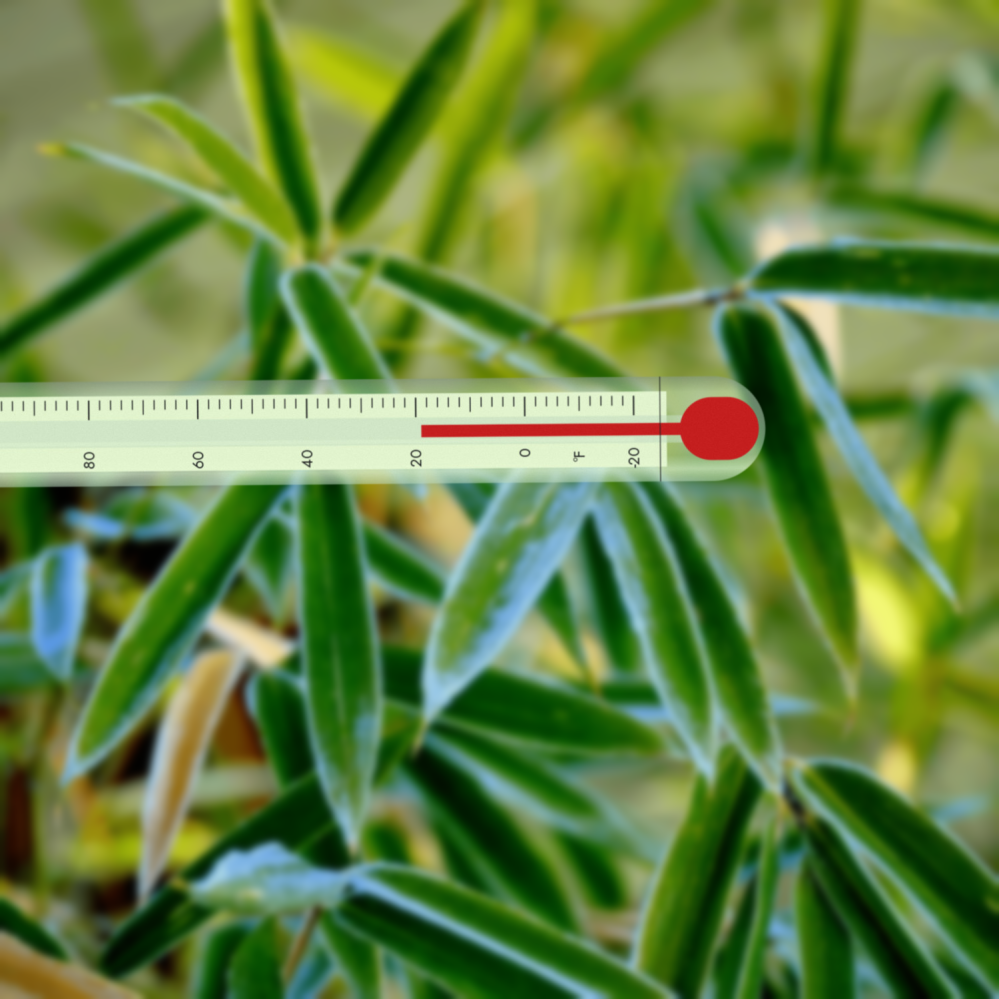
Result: 19 °F
